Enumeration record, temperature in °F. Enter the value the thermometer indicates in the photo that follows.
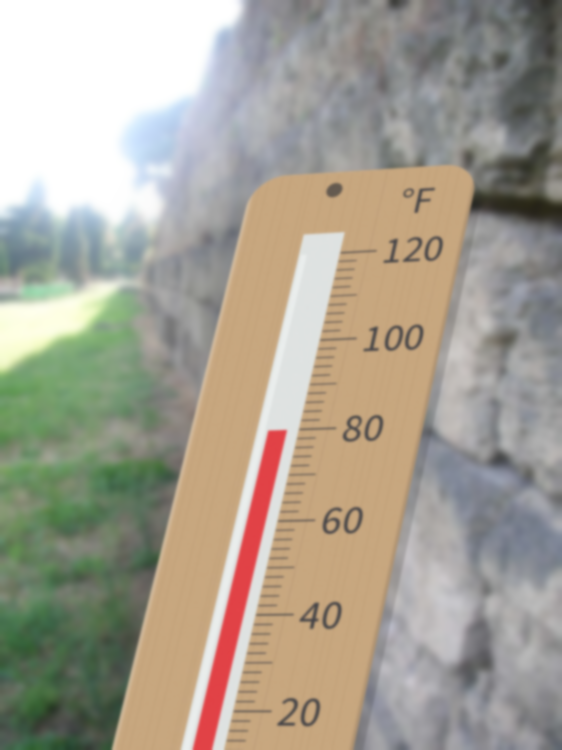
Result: 80 °F
